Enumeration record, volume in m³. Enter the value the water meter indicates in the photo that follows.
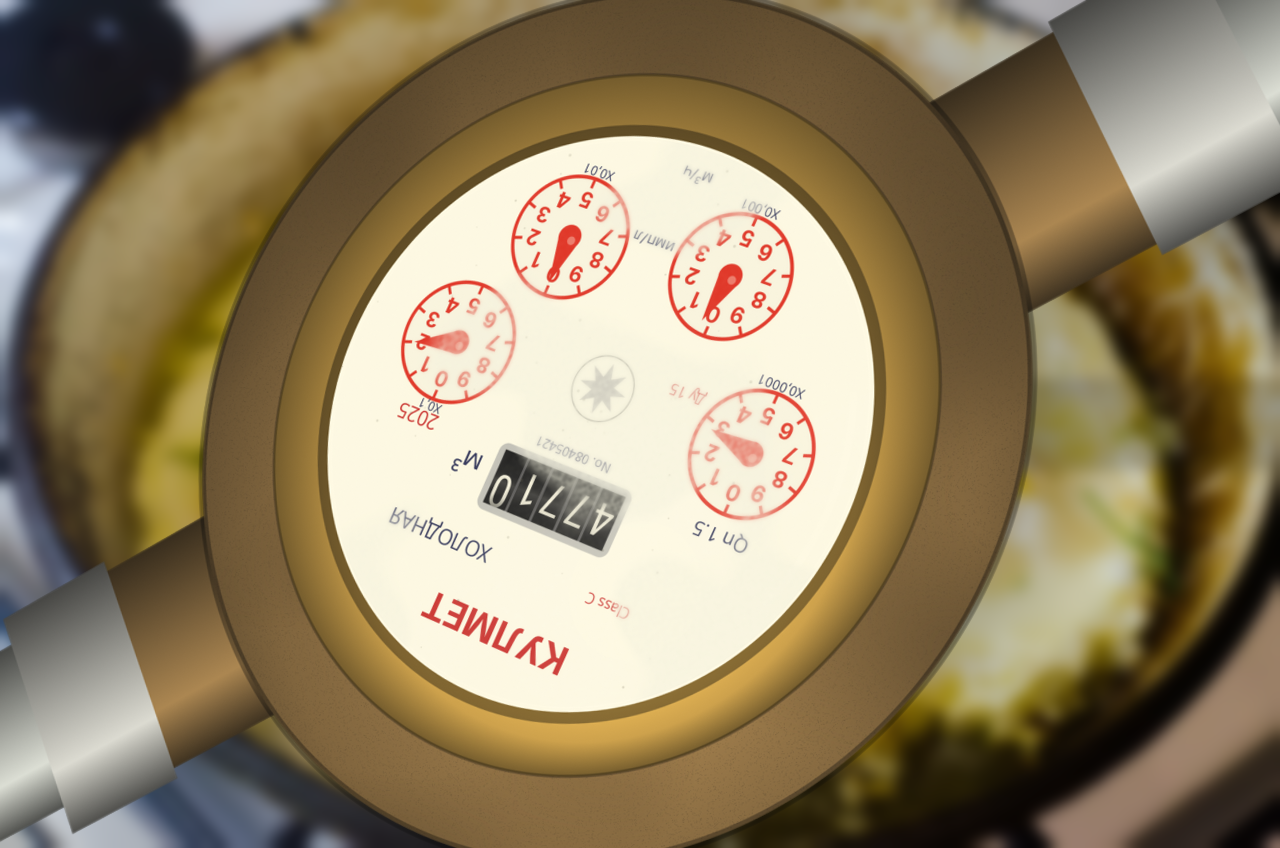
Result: 47710.2002 m³
